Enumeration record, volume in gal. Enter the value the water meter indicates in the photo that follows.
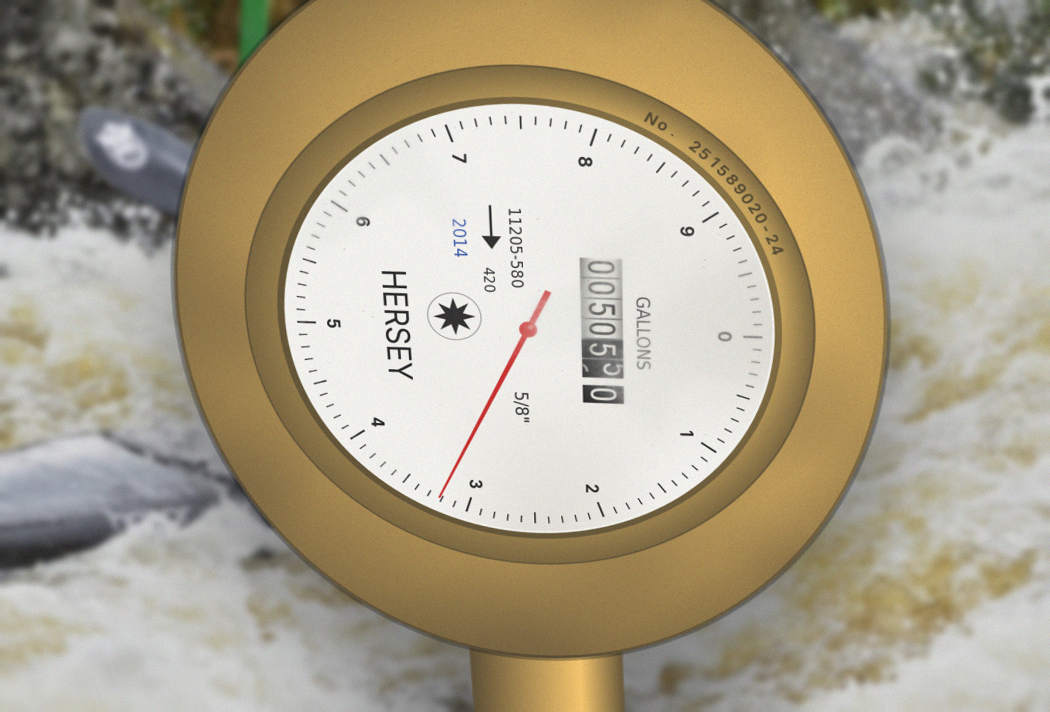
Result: 50553.2 gal
